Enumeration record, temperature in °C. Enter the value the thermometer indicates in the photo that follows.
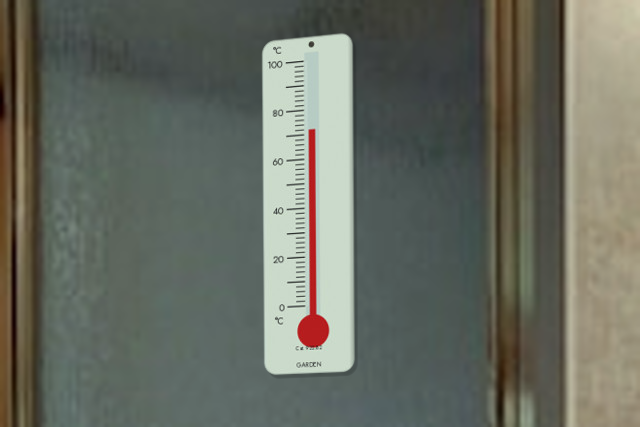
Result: 72 °C
